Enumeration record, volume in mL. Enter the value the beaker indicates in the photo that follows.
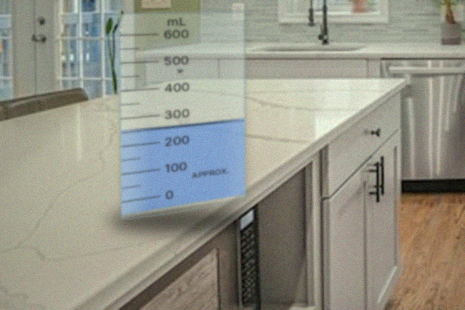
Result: 250 mL
